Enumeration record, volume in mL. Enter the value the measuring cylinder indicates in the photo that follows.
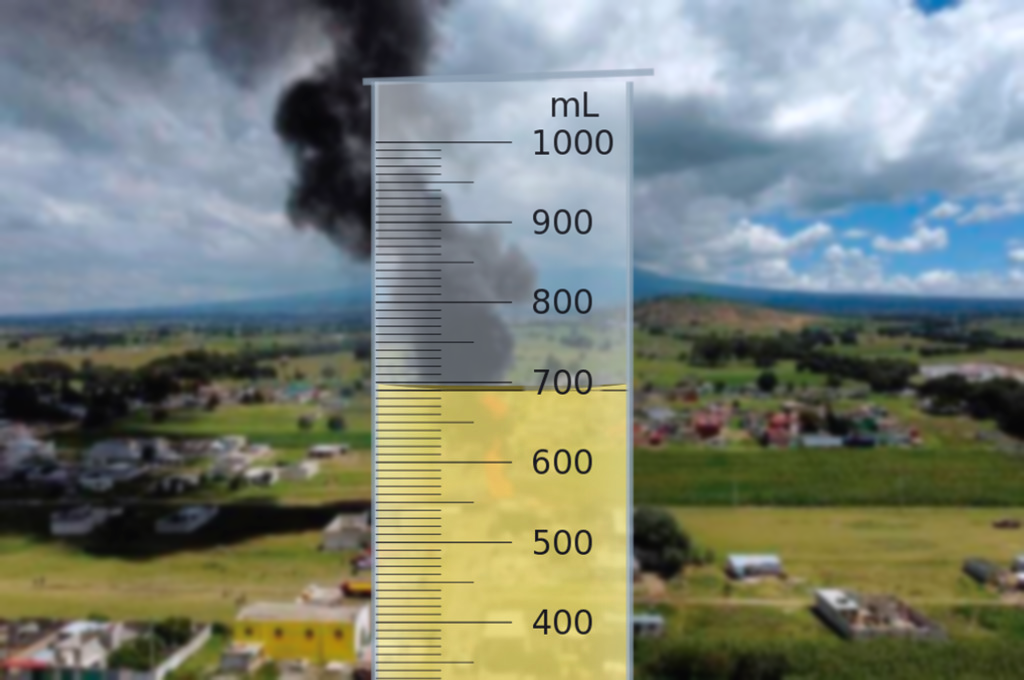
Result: 690 mL
